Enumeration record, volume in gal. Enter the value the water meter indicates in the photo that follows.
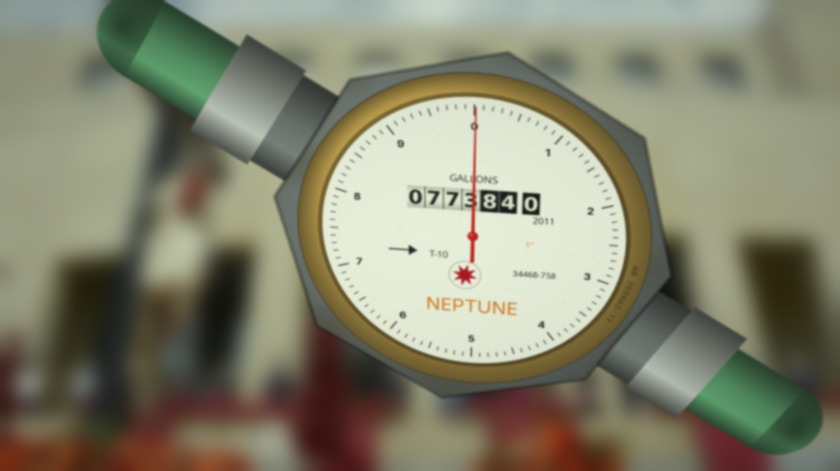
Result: 773840.0 gal
